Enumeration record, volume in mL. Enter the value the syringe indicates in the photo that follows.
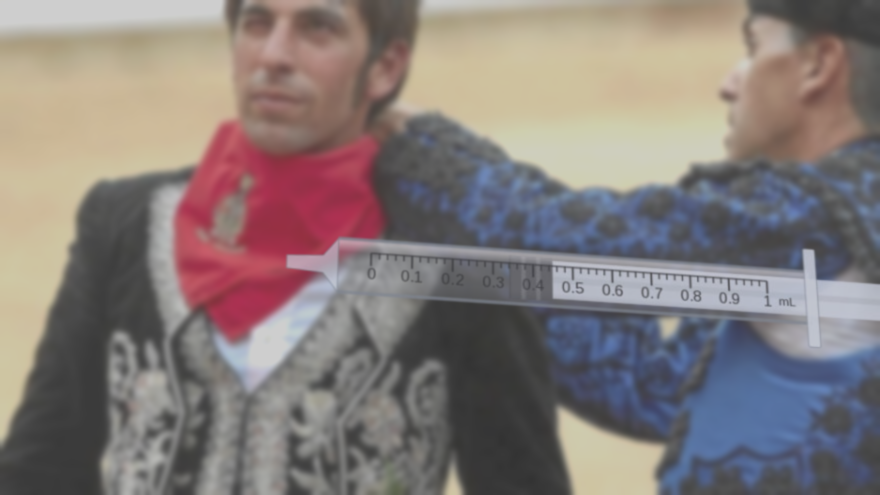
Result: 0.34 mL
